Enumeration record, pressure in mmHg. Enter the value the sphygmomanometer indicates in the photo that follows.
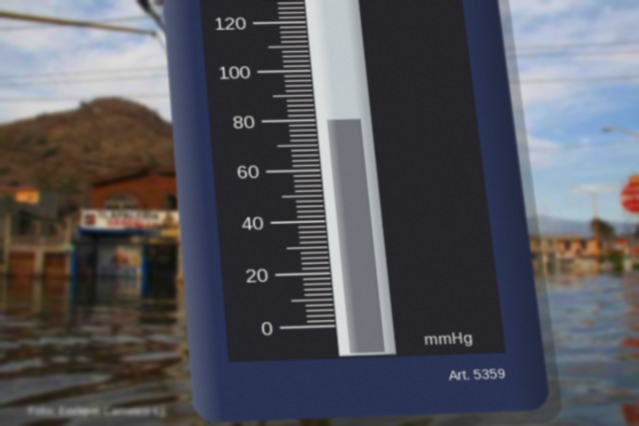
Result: 80 mmHg
